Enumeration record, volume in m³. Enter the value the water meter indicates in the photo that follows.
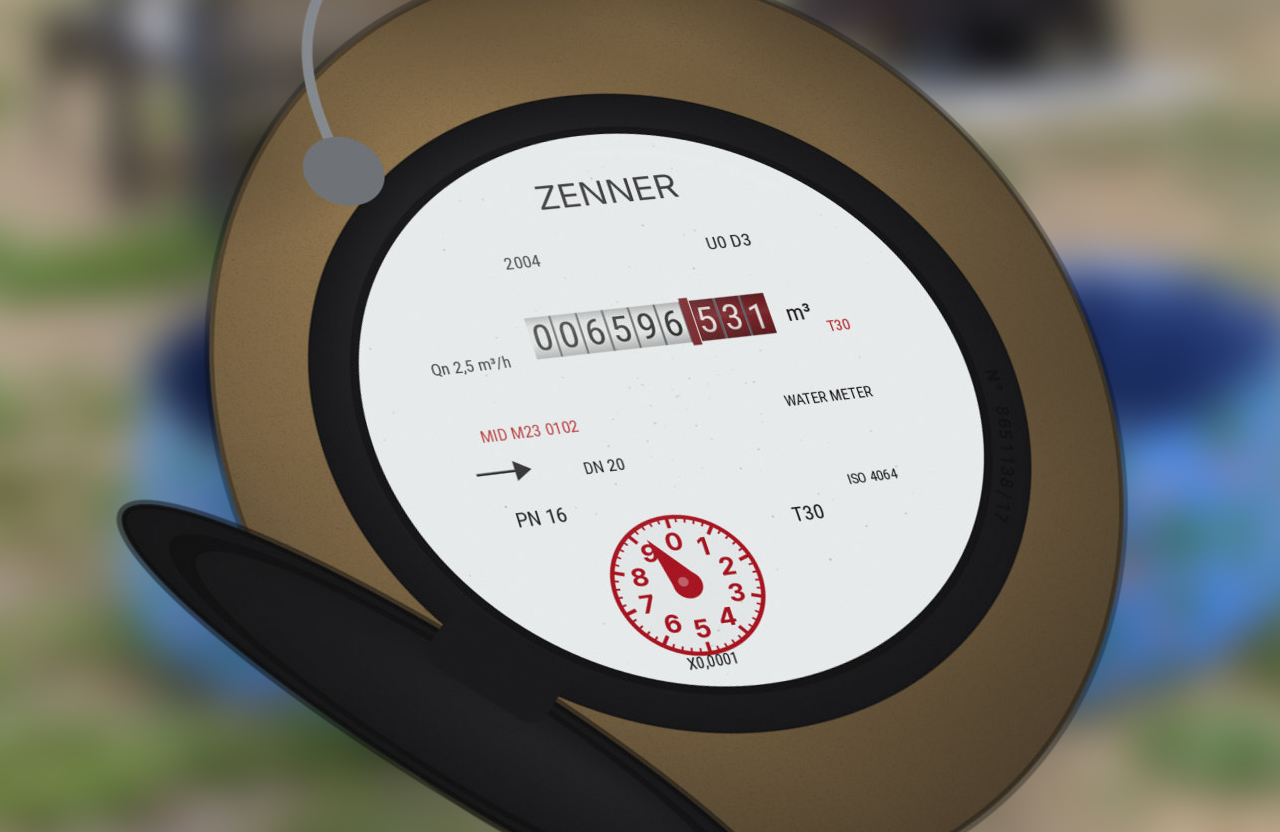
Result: 6596.5309 m³
